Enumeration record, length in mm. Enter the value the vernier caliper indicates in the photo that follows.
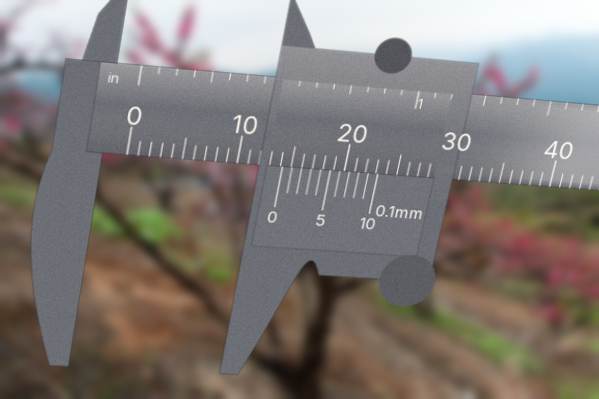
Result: 14.2 mm
